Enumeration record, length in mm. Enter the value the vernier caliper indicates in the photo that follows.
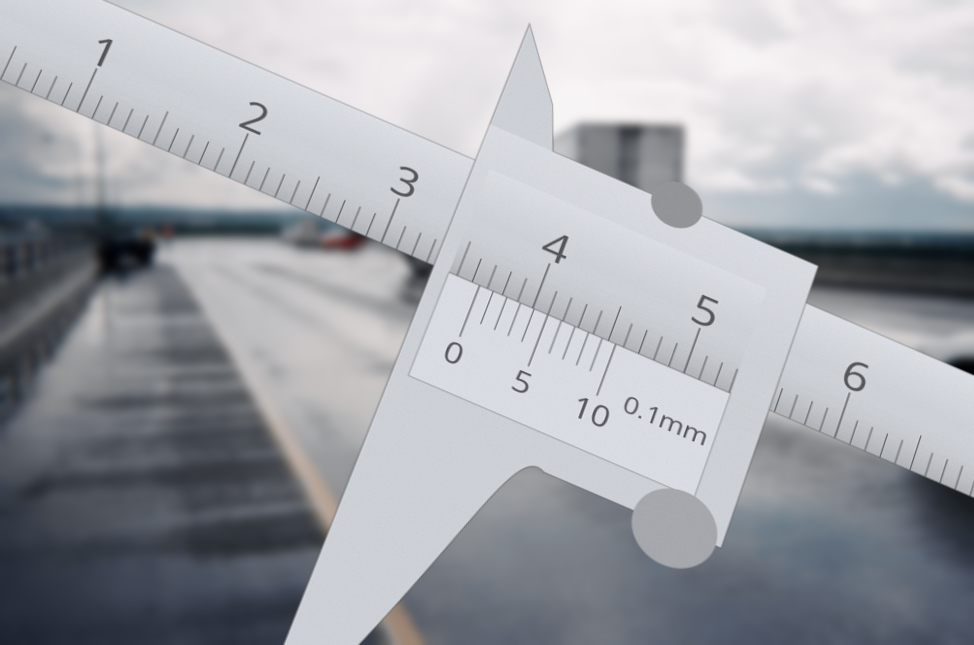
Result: 36.5 mm
